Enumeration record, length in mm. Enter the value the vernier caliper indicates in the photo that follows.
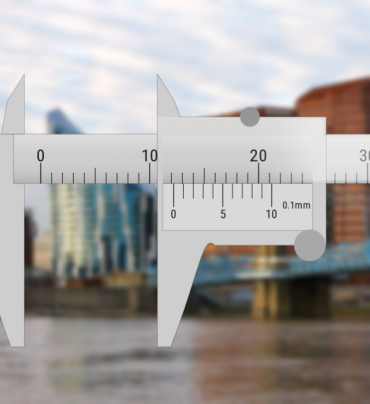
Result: 12.2 mm
